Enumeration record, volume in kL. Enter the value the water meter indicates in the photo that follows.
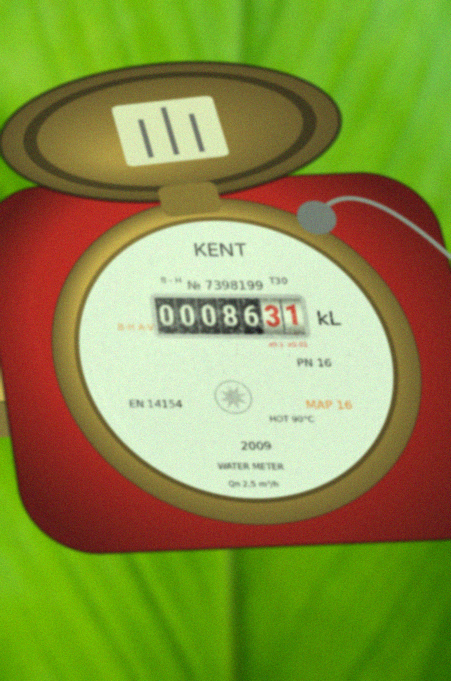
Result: 86.31 kL
